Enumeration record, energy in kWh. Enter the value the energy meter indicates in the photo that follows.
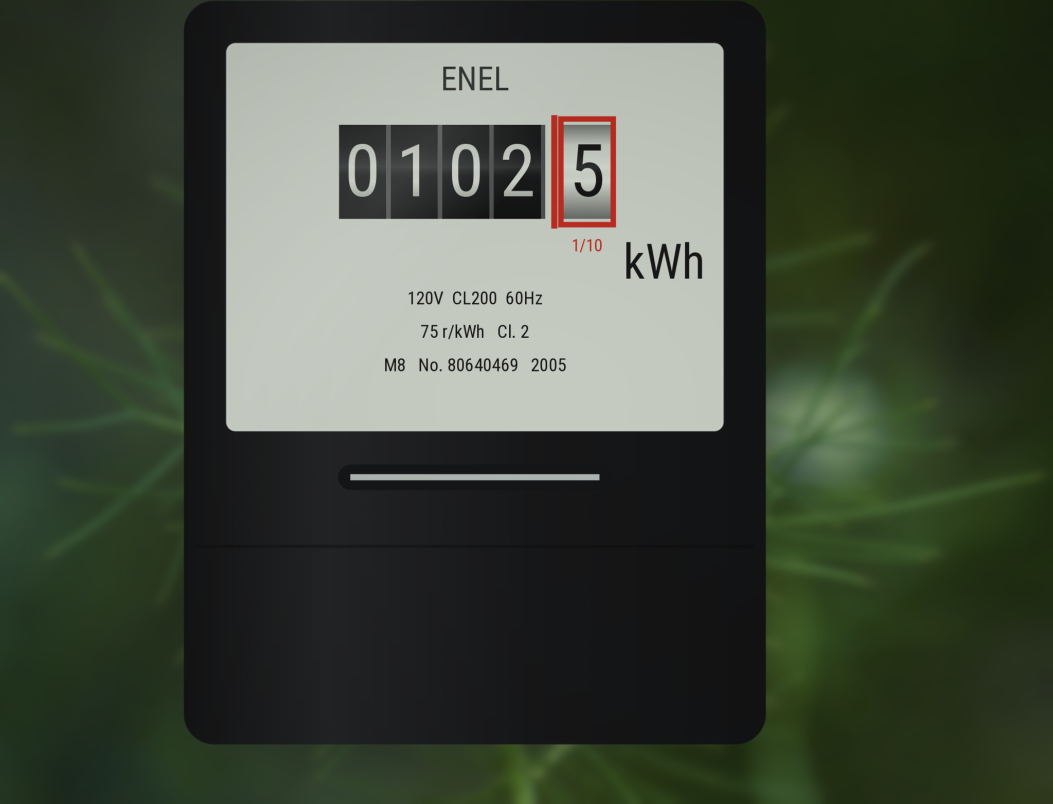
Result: 102.5 kWh
